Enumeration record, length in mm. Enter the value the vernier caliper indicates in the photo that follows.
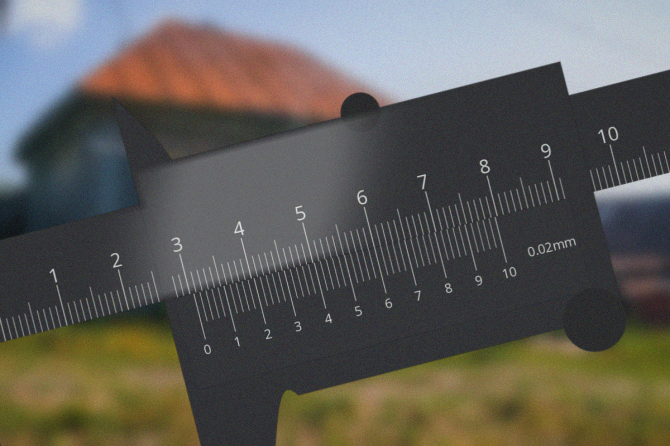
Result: 30.6 mm
